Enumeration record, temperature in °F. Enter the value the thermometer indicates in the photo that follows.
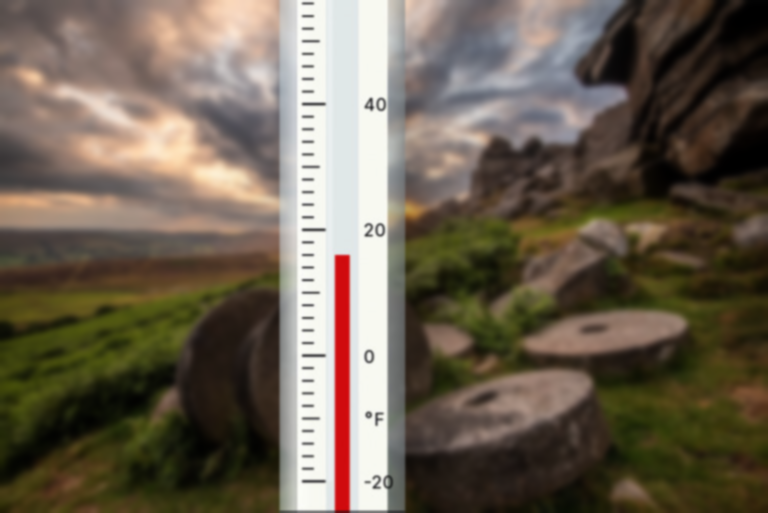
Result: 16 °F
